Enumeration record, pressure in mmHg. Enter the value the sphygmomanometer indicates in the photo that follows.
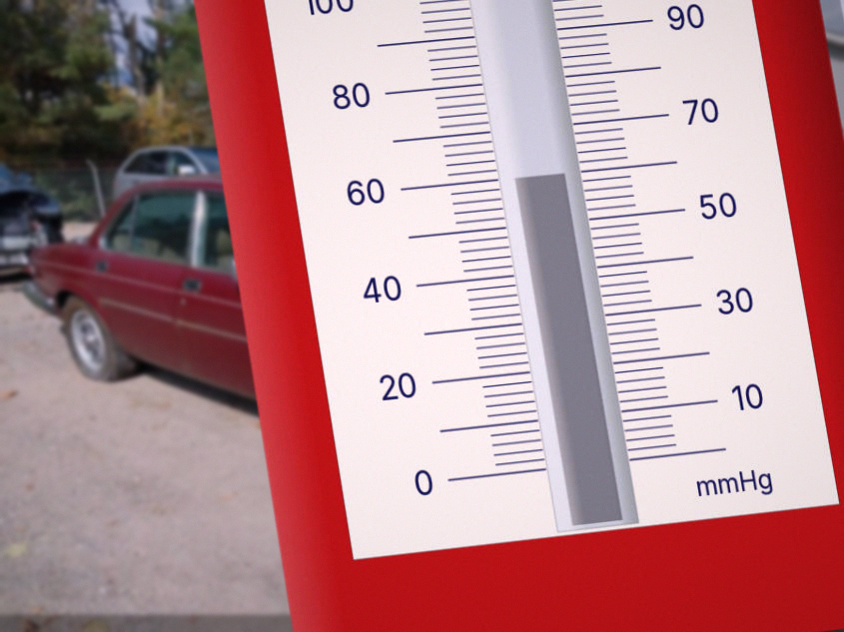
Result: 60 mmHg
